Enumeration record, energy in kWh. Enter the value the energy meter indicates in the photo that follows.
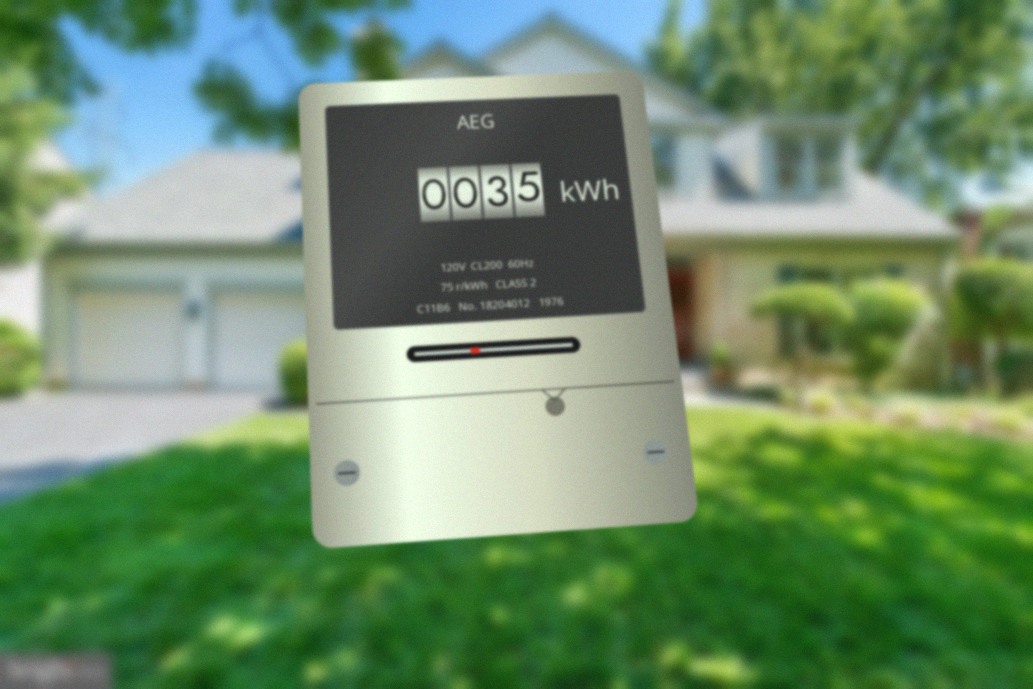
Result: 35 kWh
